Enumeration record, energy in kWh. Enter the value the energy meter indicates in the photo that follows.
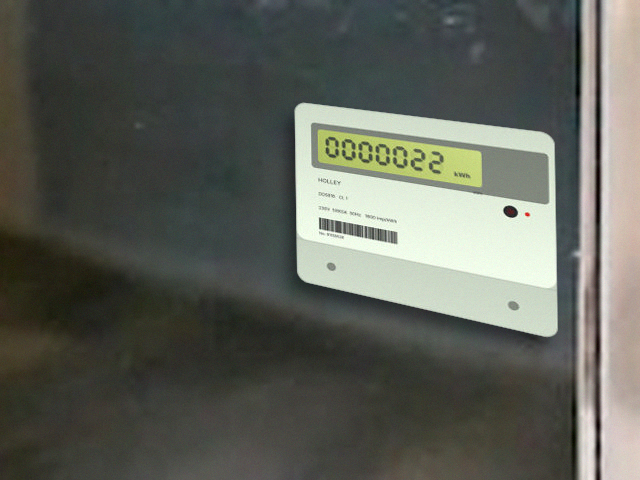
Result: 22 kWh
